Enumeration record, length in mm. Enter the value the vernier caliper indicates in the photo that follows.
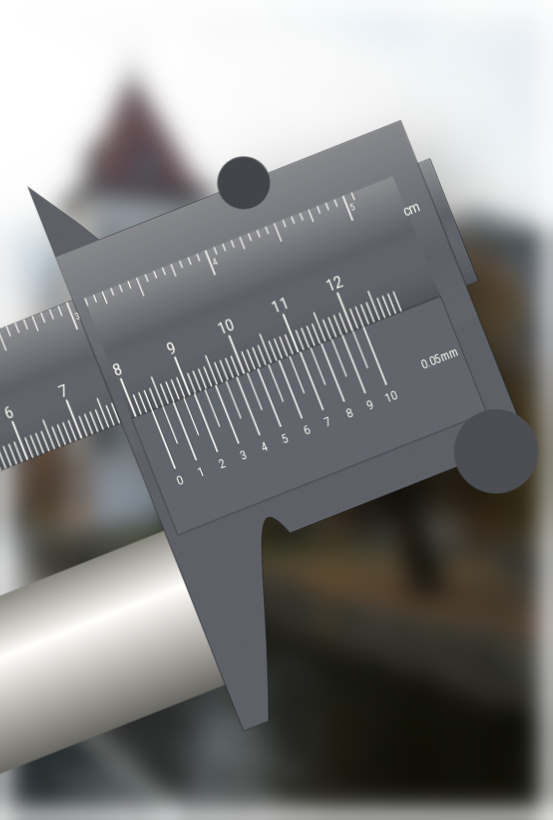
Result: 83.0 mm
